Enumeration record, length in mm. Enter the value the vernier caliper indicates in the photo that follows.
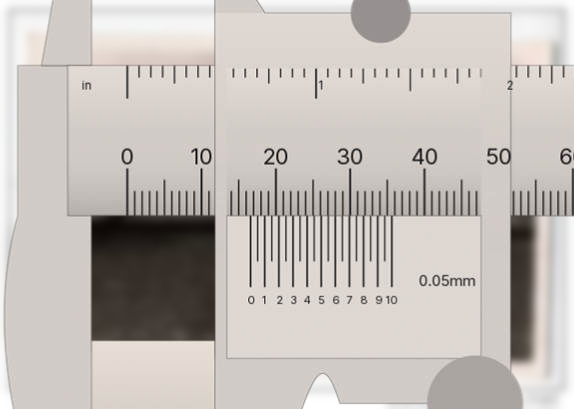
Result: 16.6 mm
